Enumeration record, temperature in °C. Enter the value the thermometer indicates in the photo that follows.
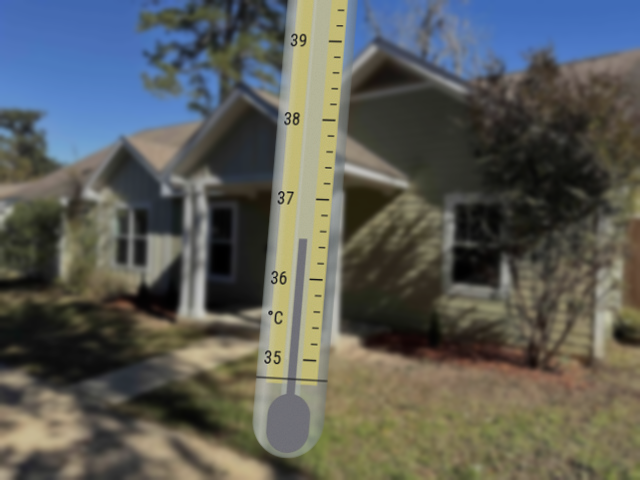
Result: 36.5 °C
